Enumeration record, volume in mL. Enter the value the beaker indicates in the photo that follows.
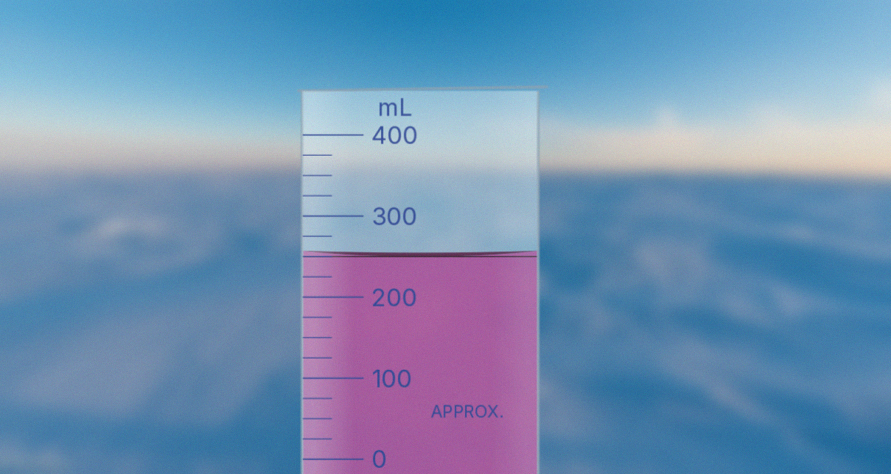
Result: 250 mL
